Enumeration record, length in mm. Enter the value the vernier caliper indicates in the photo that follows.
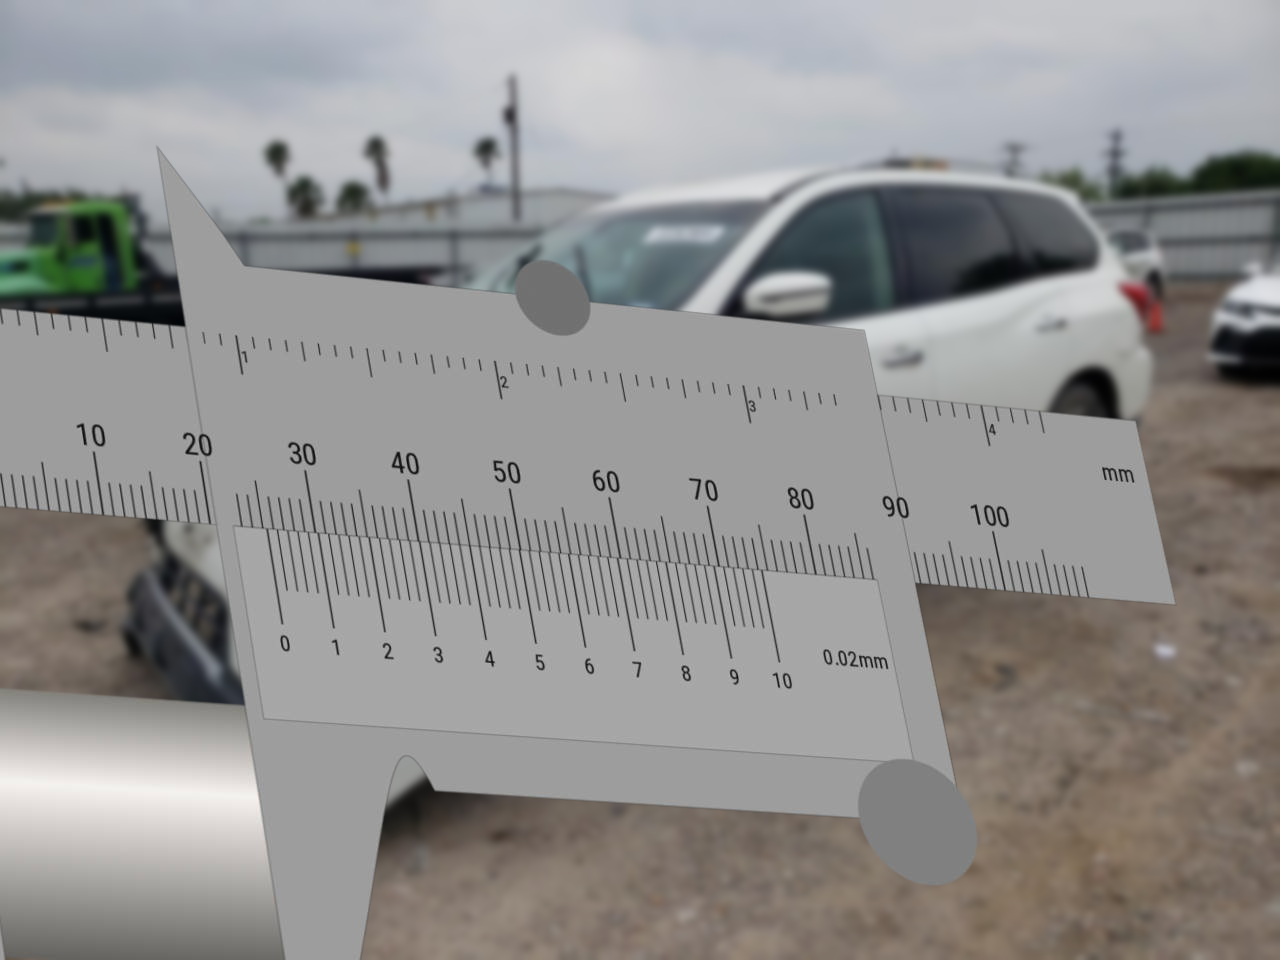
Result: 25.4 mm
